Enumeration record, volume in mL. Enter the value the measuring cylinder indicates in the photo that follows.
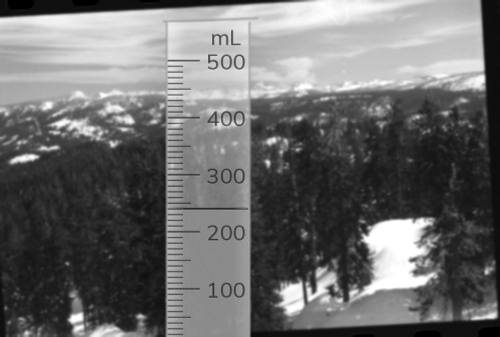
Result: 240 mL
